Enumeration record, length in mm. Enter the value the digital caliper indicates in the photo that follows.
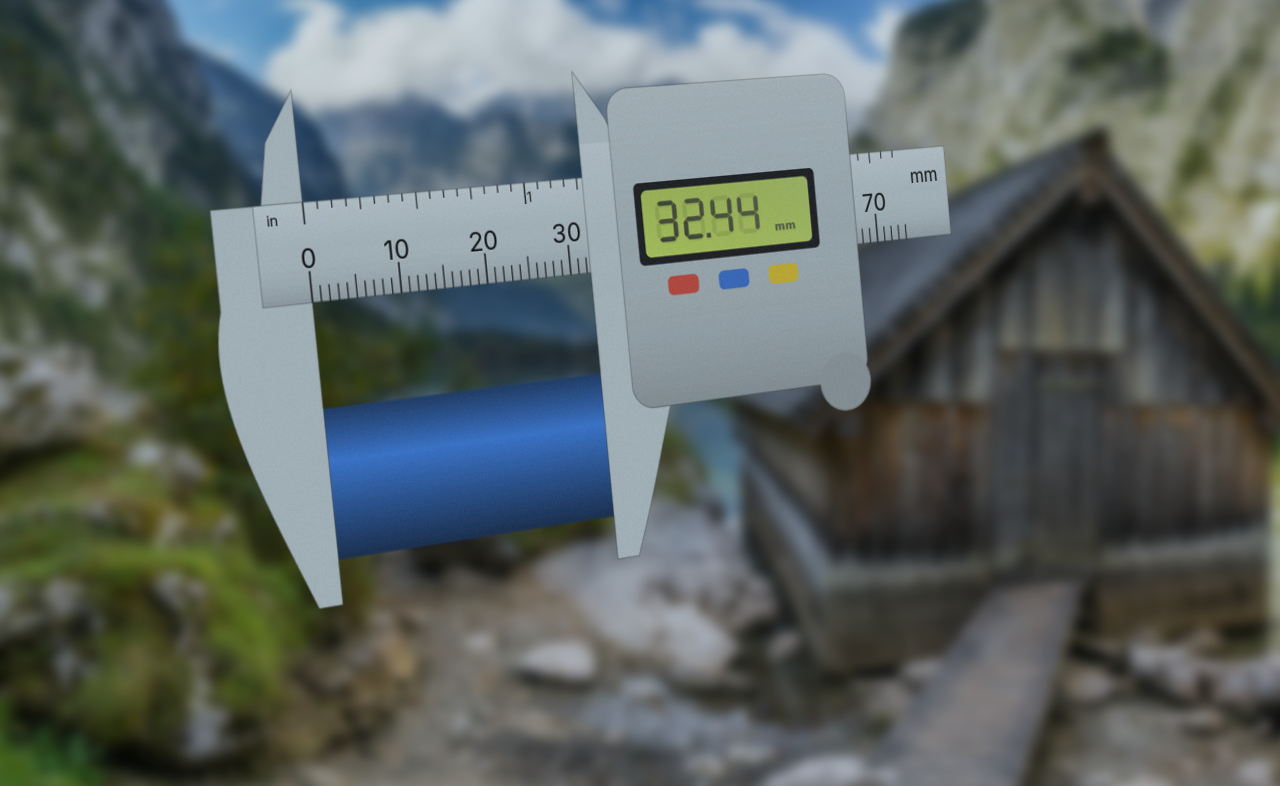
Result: 32.44 mm
